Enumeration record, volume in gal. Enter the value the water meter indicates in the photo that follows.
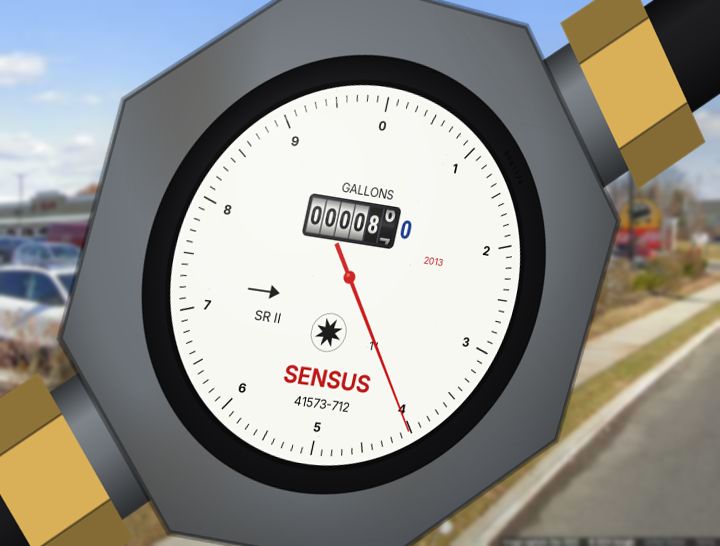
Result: 864.0 gal
